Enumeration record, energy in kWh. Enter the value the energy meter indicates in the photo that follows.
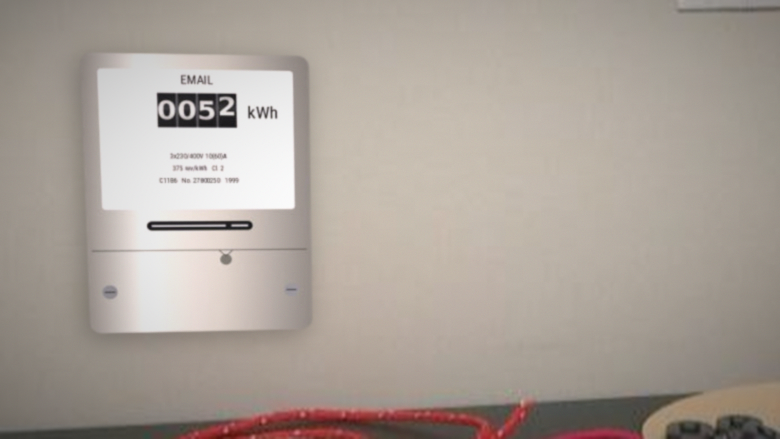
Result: 52 kWh
